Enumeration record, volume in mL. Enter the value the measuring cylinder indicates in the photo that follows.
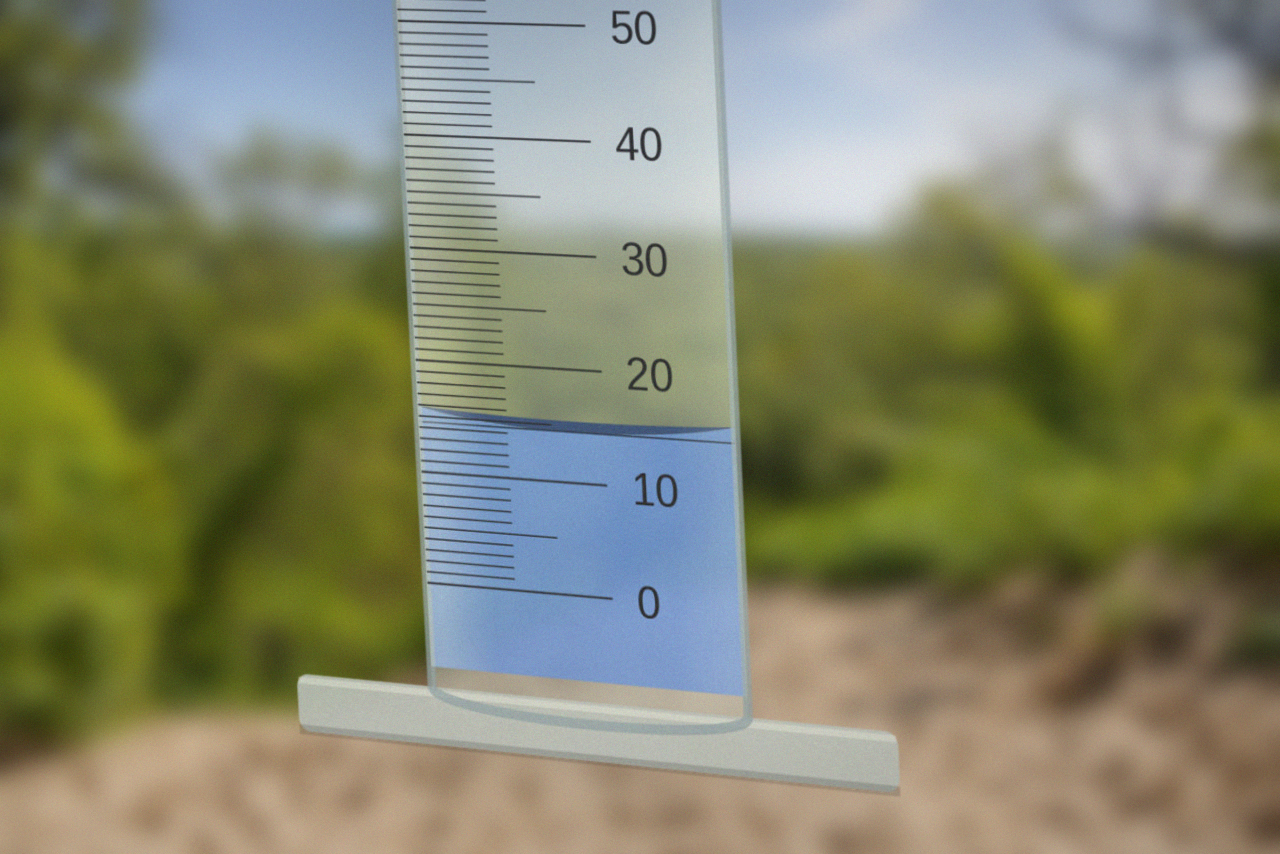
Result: 14.5 mL
